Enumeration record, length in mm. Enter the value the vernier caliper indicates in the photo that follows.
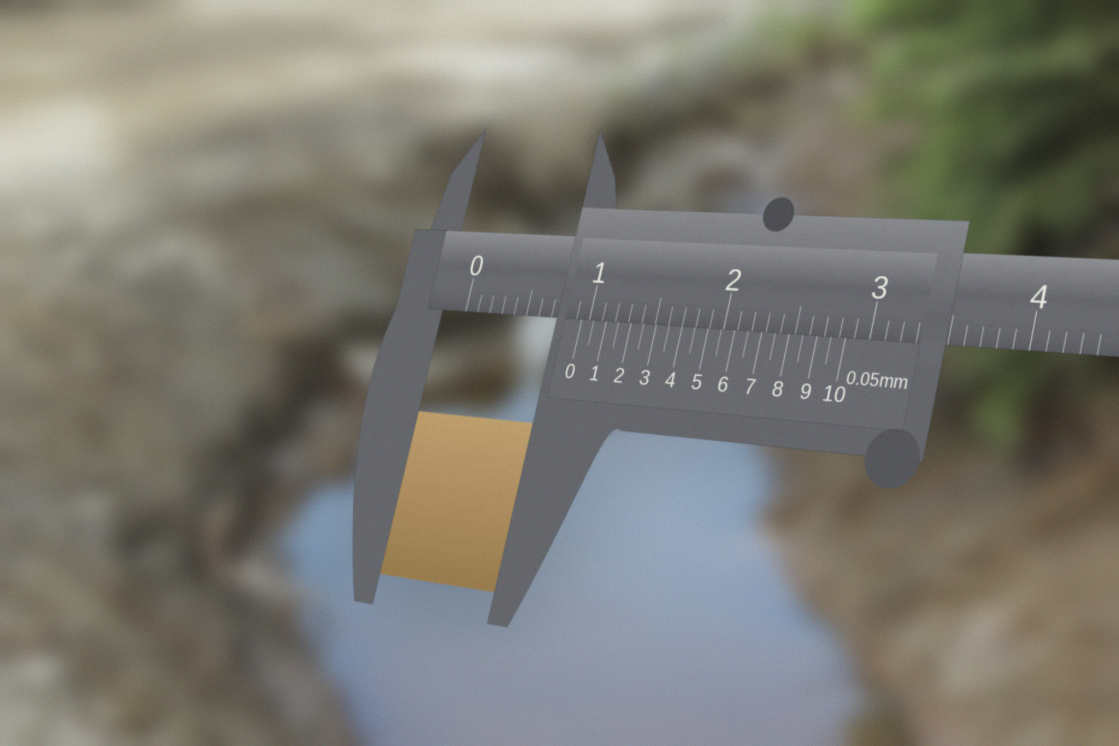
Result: 9.4 mm
